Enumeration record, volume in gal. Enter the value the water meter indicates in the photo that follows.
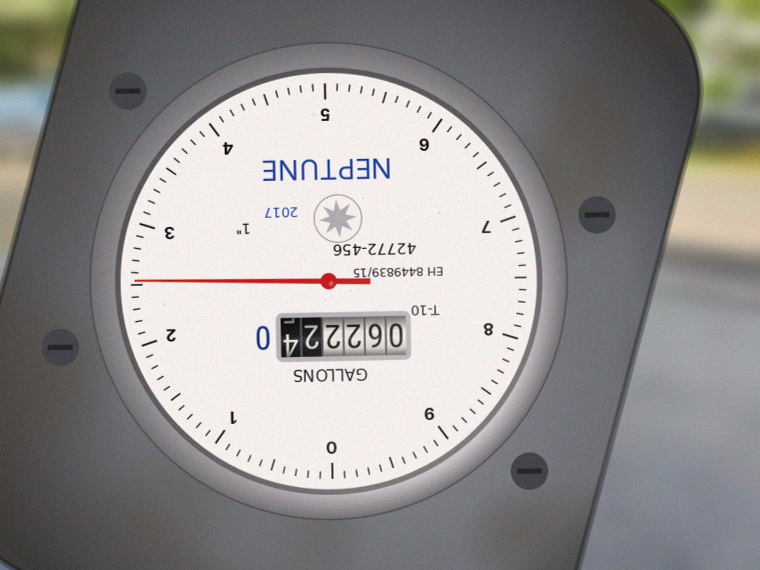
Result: 622242.5 gal
